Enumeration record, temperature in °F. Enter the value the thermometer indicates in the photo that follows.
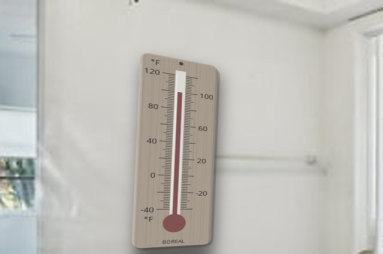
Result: 100 °F
